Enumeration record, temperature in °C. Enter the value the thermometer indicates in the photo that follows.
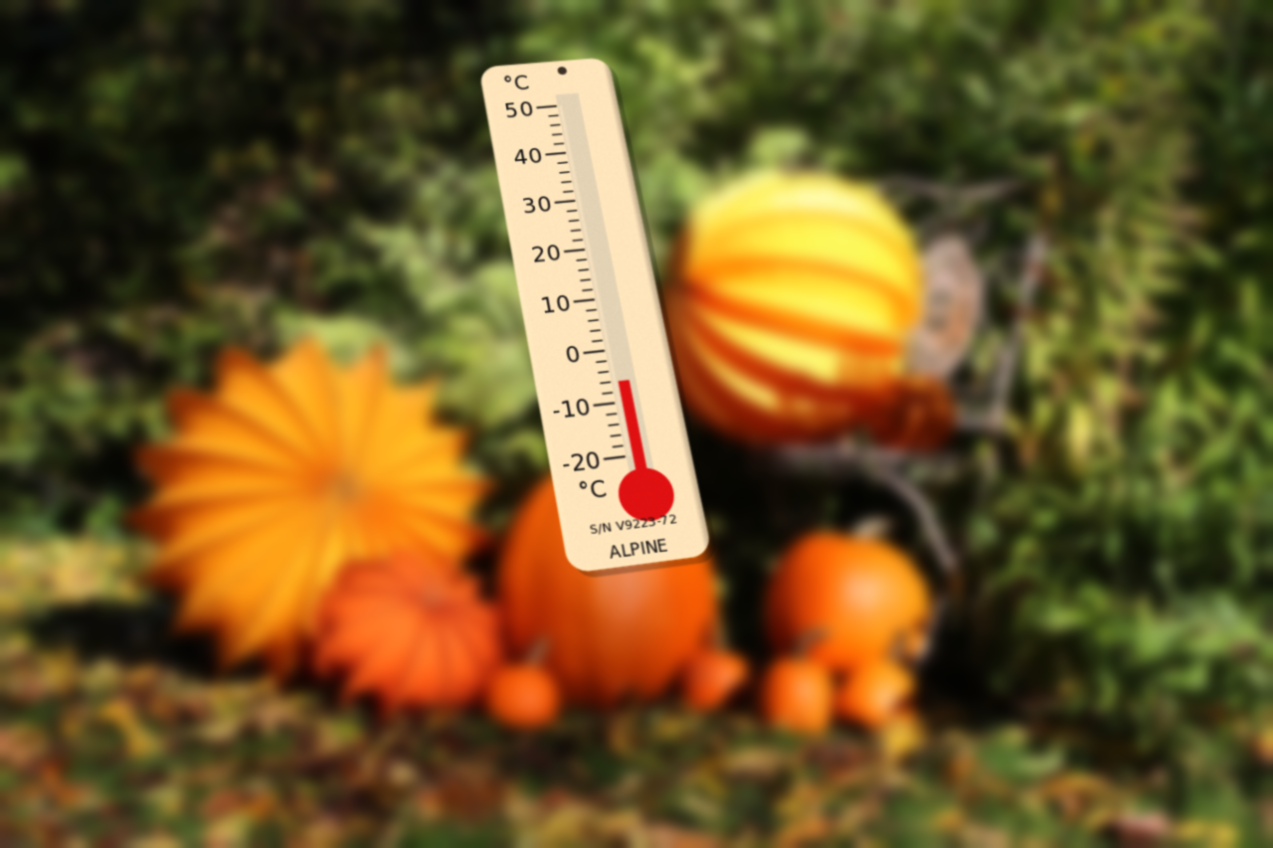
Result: -6 °C
